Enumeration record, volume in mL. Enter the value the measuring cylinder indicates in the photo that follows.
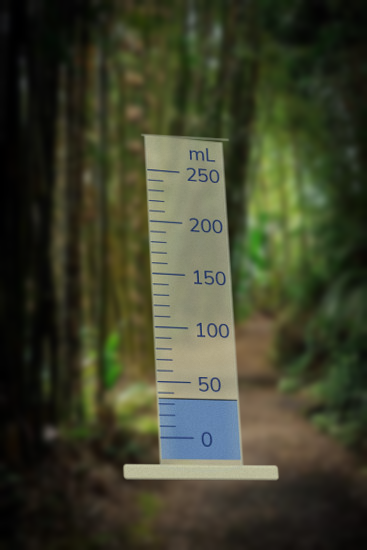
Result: 35 mL
